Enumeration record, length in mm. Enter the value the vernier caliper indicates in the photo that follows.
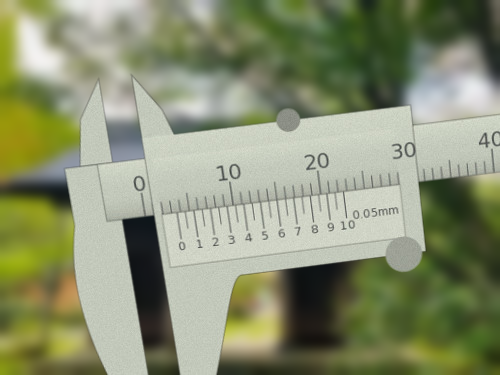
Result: 3.6 mm
